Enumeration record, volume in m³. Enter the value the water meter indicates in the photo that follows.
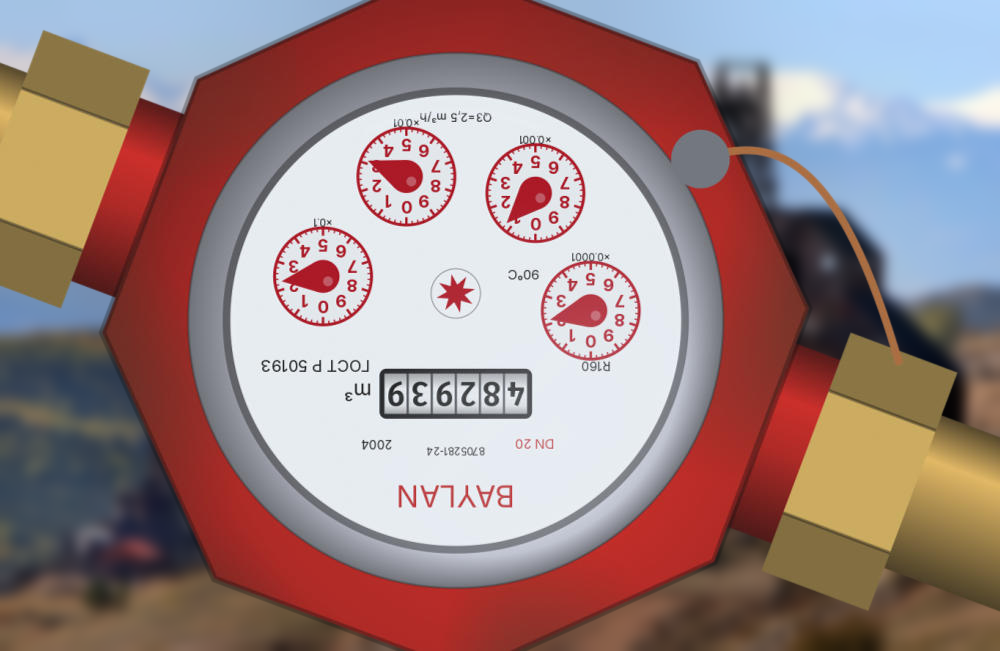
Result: 482939.2312 m³
